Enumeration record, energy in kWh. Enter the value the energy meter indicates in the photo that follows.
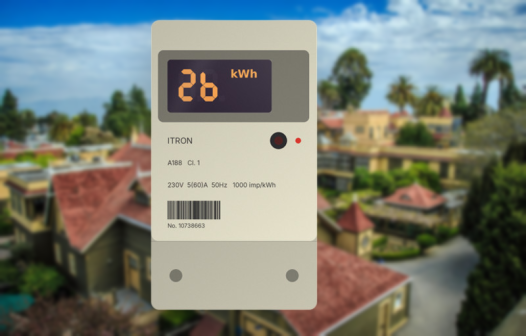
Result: 26 kWh
